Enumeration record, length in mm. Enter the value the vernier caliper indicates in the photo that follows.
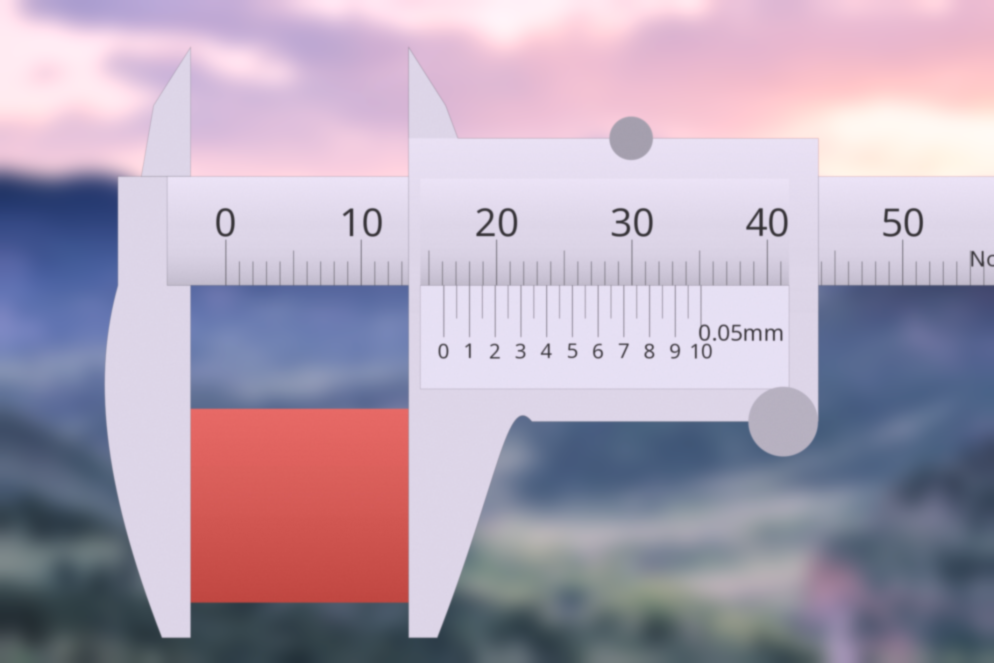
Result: 16.1 mm
